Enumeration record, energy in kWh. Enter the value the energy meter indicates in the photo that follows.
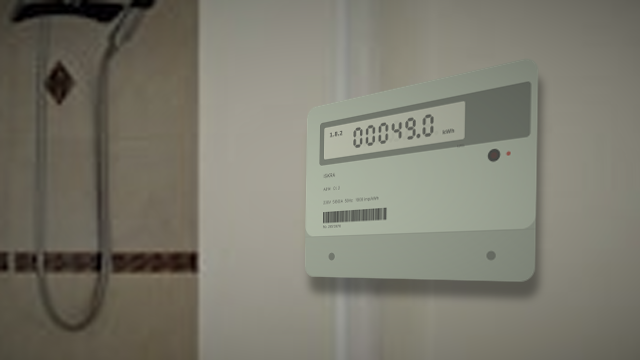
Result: 49.0 kWh
